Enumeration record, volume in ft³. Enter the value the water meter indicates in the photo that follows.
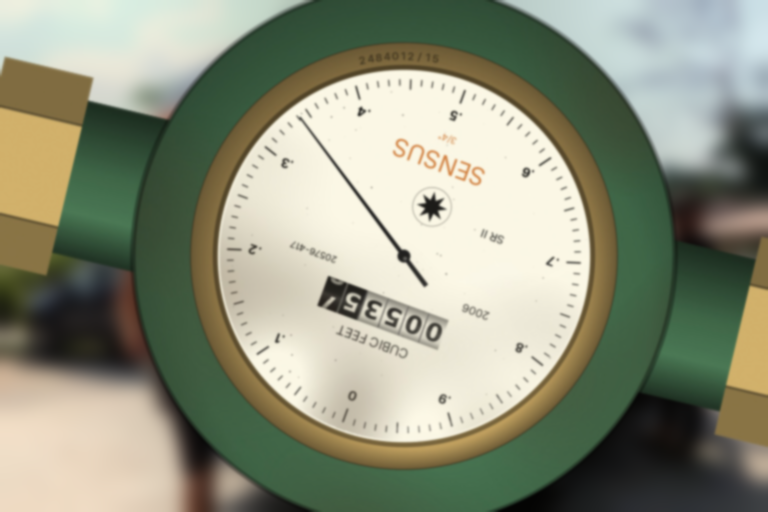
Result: 5357.34 ft³
